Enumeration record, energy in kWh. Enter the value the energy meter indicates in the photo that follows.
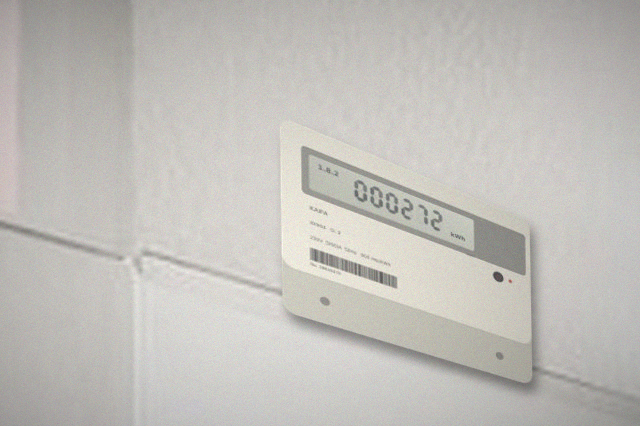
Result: 272 kWh
